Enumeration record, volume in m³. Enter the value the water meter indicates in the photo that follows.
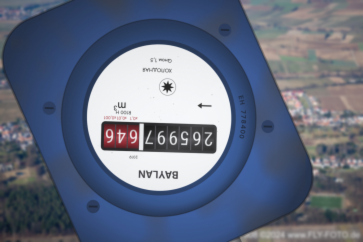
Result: 265997.646 m³
